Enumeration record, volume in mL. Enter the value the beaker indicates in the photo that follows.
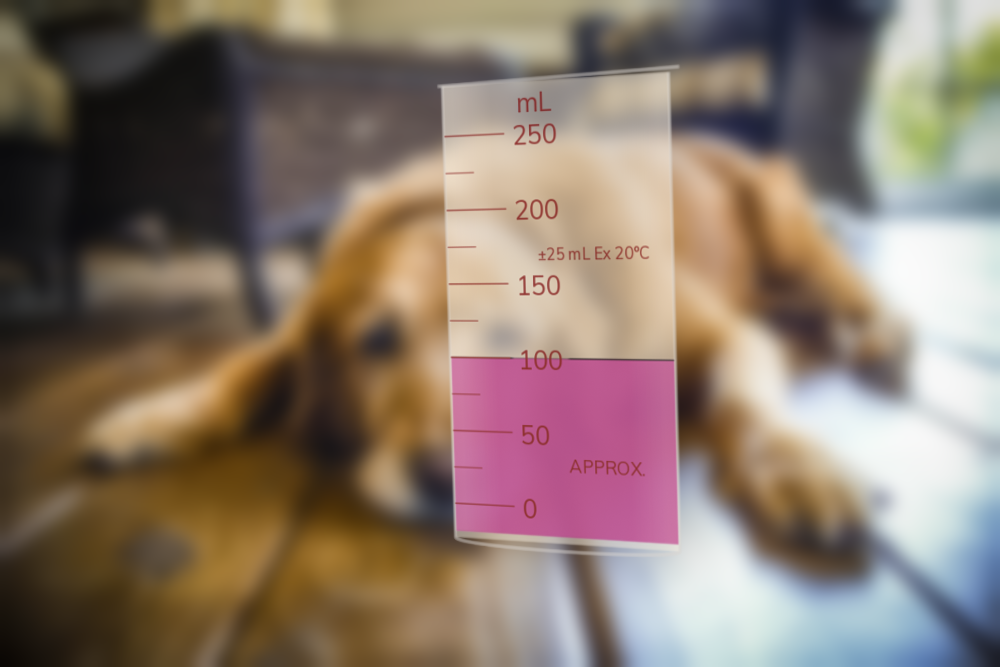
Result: 100 mL
